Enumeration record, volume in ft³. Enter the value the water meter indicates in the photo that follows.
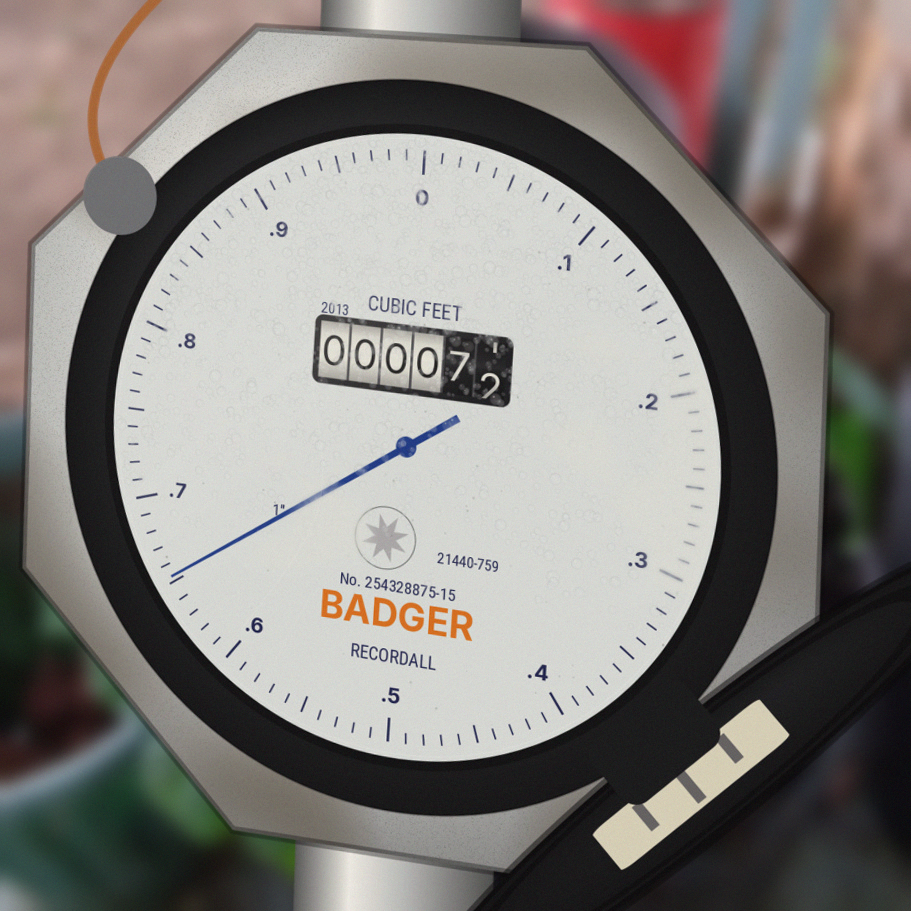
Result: 71.65 ft³
